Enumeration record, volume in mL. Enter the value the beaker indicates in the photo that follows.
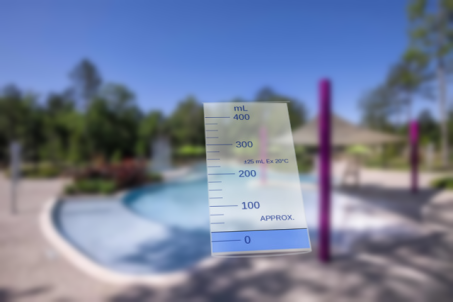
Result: 25 mL
